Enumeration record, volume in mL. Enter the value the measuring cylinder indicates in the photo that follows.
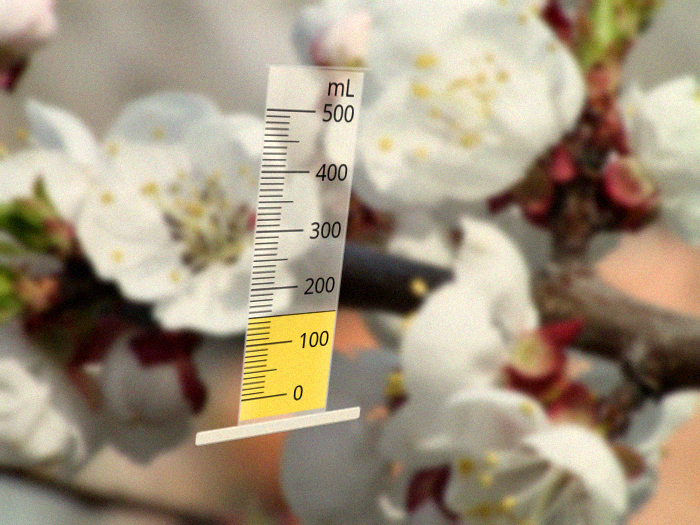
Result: 150 mL
